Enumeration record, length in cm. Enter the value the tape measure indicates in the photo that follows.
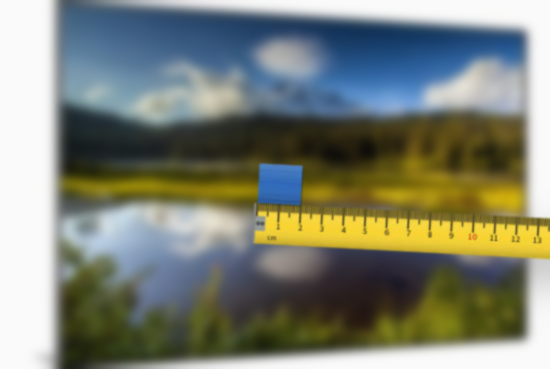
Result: 2 cm
